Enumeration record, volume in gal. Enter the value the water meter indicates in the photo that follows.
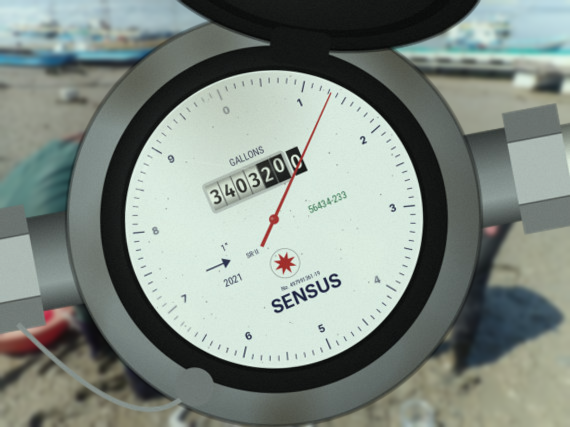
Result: 3403201.3 gal
